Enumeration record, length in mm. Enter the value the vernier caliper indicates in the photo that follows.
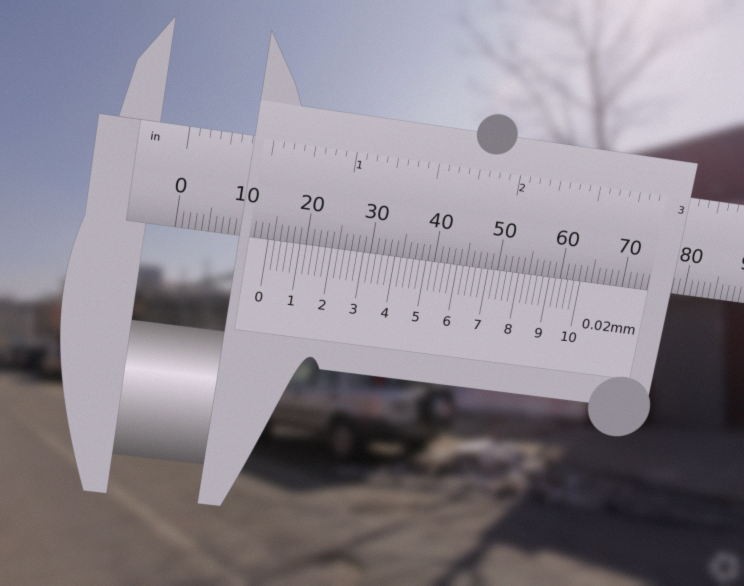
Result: 14.2 mm
